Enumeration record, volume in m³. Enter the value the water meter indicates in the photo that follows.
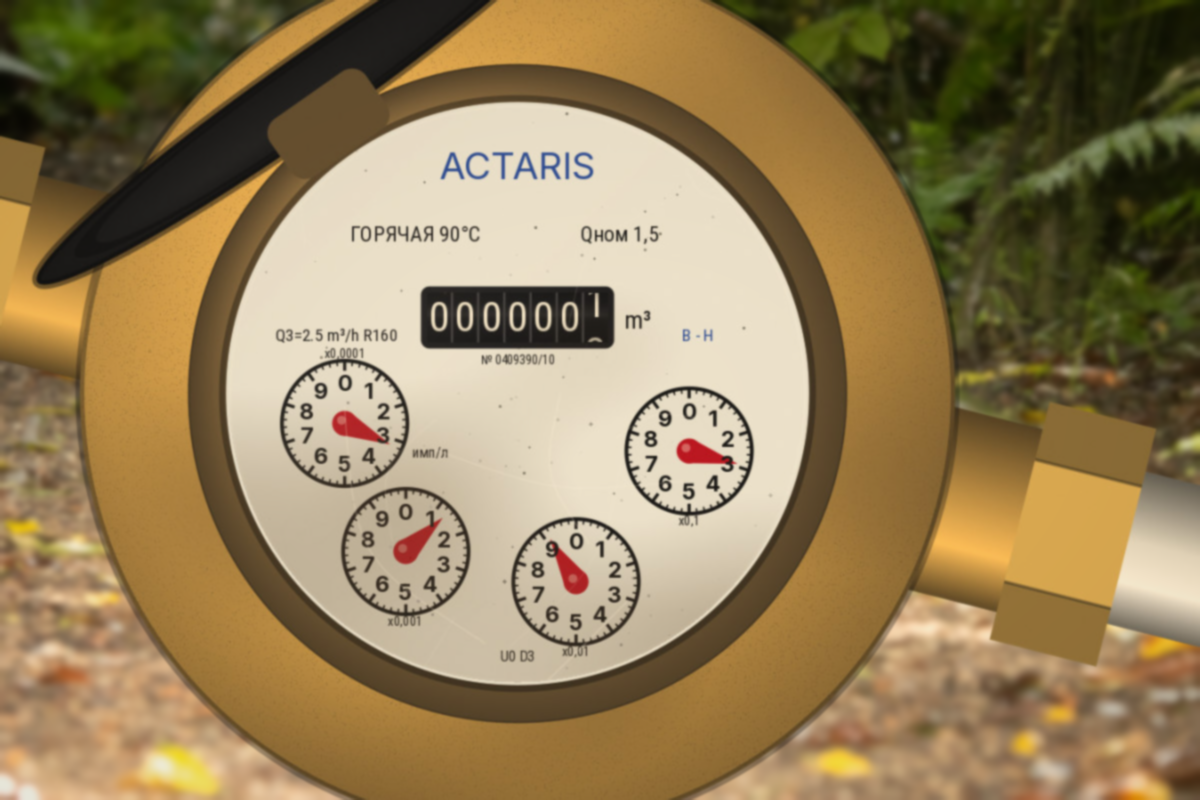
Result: 1.2913 m³
